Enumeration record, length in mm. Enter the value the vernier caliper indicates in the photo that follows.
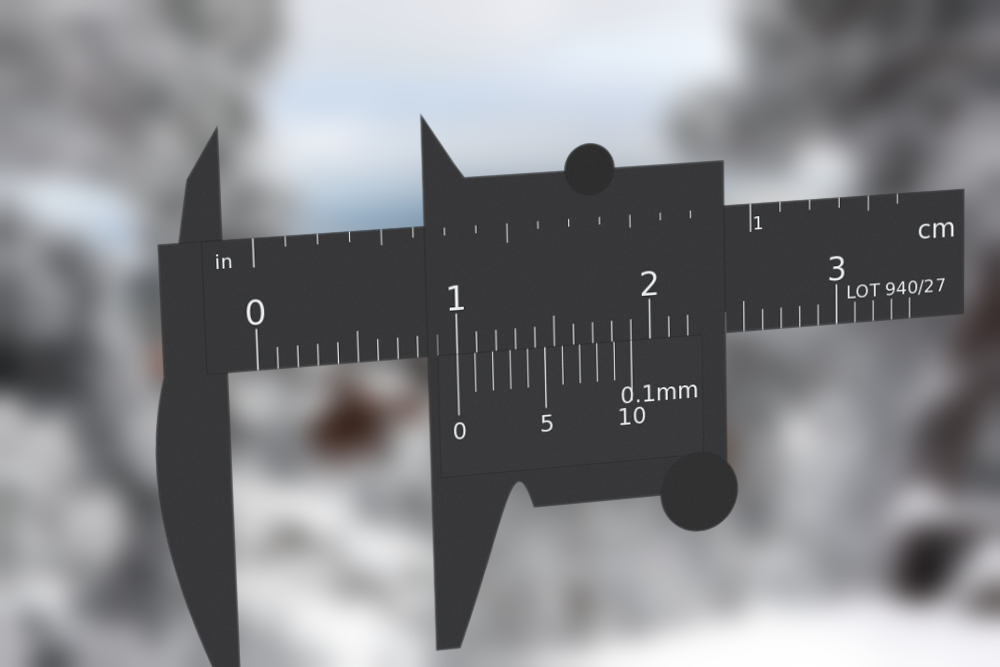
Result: 10.0 mm
